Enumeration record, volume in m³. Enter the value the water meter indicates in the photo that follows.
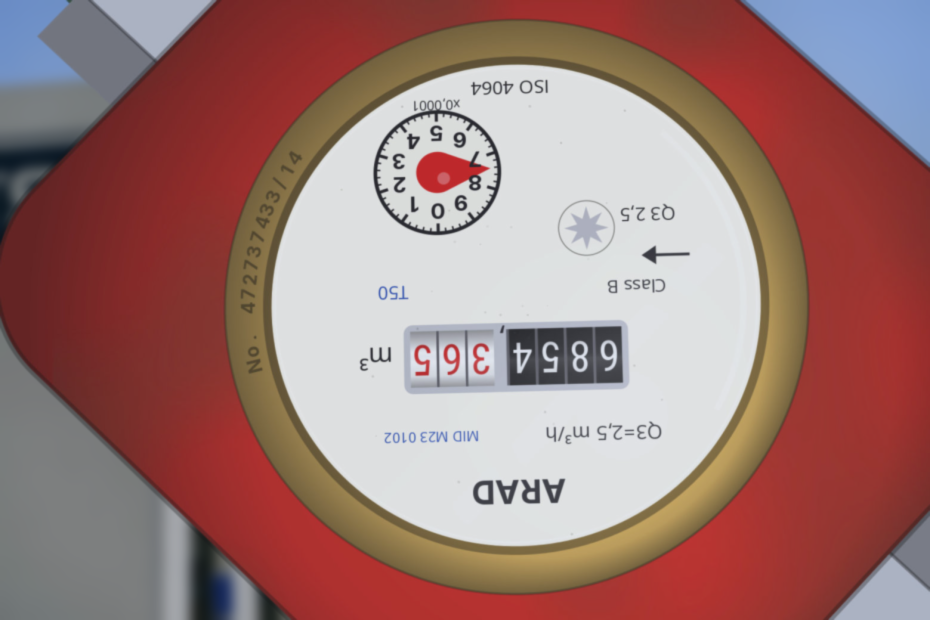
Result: 6854.3657 m³
